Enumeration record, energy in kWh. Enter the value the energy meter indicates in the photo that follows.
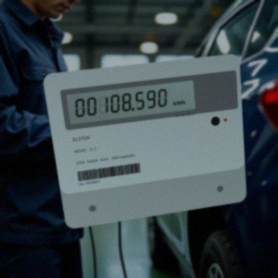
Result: 108.590 kWh
